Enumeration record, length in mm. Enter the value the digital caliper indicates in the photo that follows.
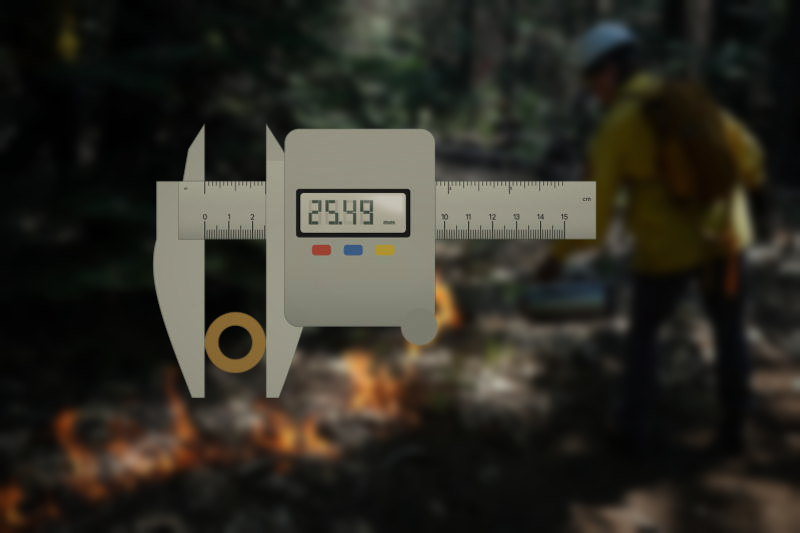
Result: 25.49 mm
